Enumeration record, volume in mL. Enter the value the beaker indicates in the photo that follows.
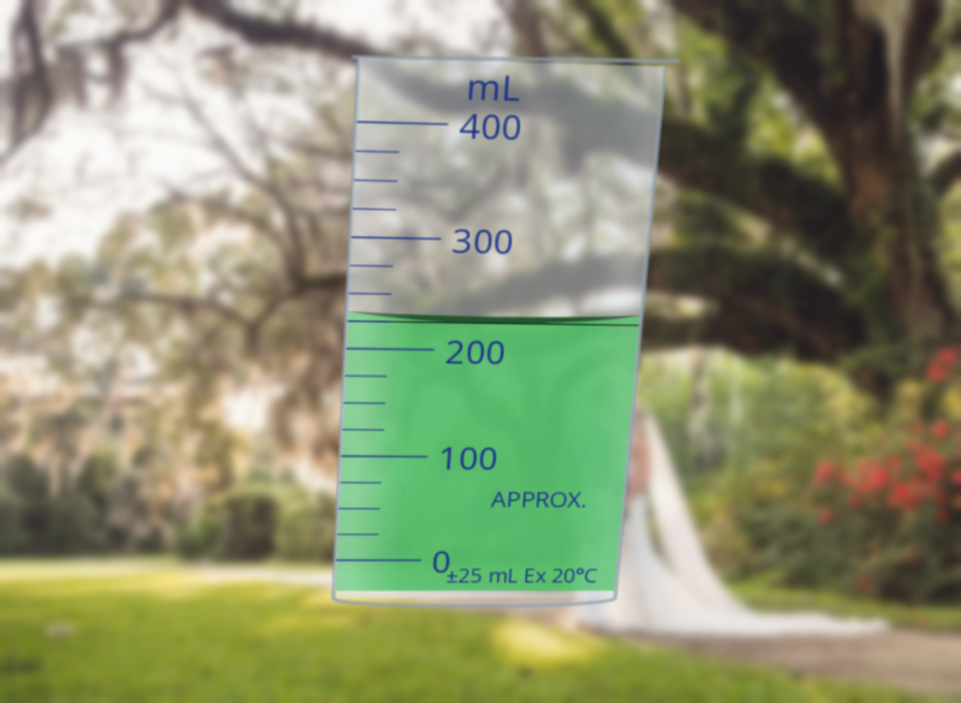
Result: 225 mL
